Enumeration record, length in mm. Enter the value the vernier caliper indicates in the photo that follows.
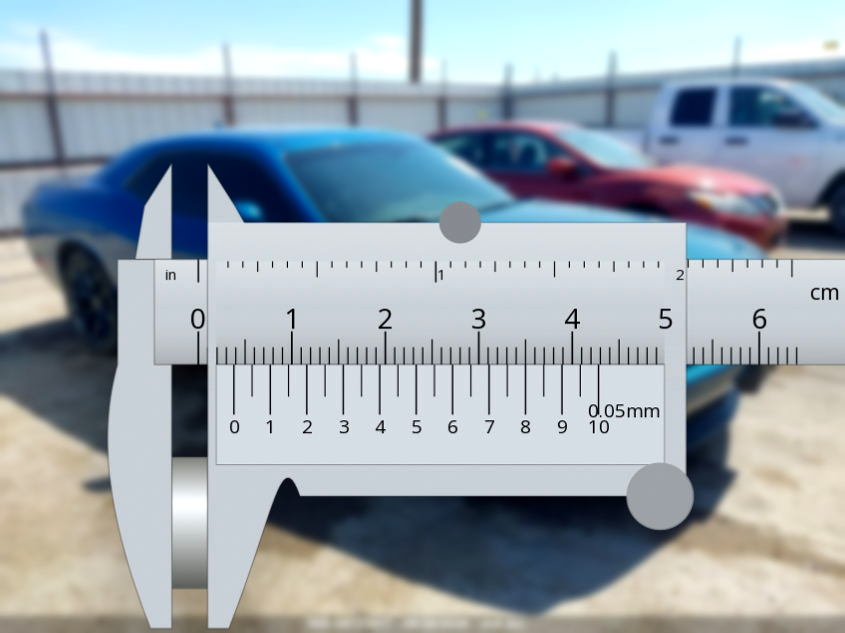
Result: 3.8 mm
